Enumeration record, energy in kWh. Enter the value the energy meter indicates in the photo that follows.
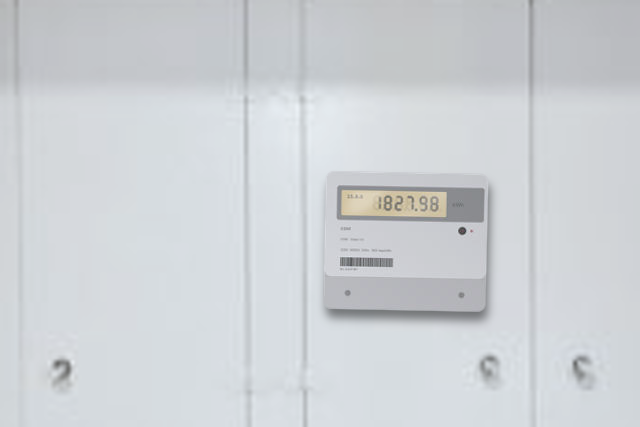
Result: 1827.98 kWh
